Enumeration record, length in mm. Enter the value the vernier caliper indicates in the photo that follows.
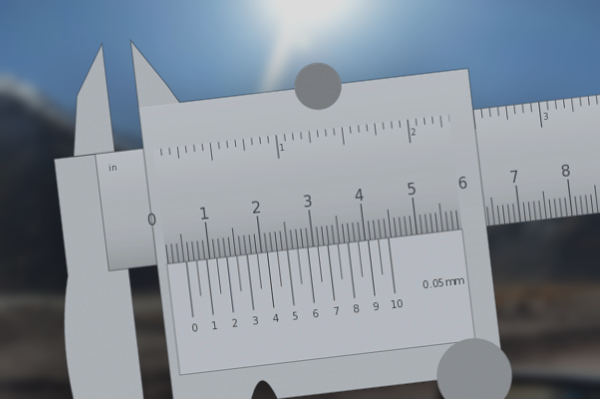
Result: 5.5 mm
